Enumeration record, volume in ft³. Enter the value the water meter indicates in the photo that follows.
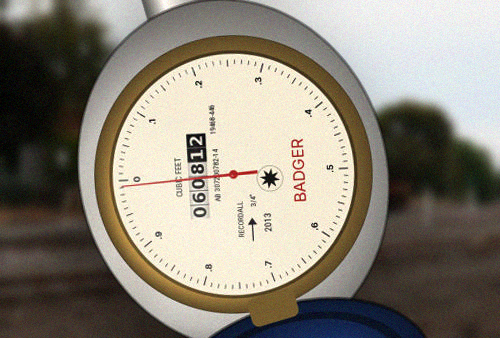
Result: 60811.99 ft³
